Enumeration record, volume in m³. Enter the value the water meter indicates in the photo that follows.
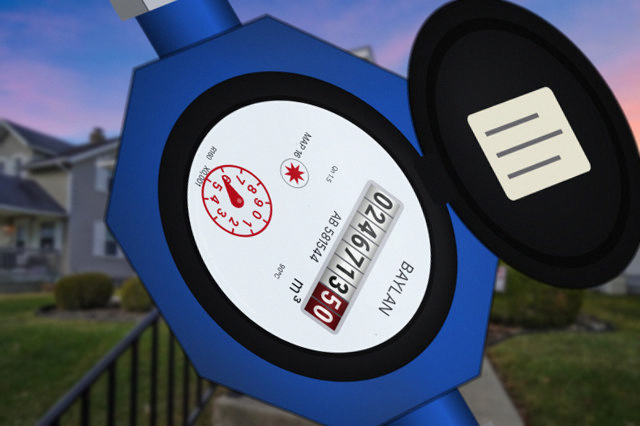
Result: 246713.505 m³
